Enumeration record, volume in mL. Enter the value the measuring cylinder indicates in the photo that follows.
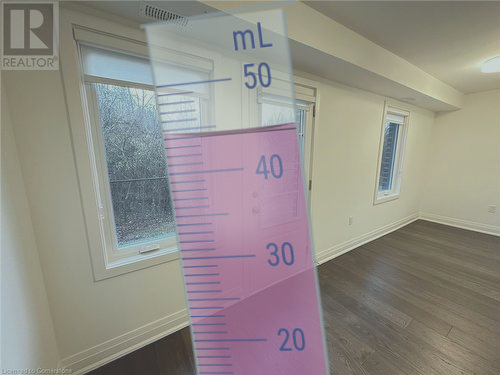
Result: 44 mL
